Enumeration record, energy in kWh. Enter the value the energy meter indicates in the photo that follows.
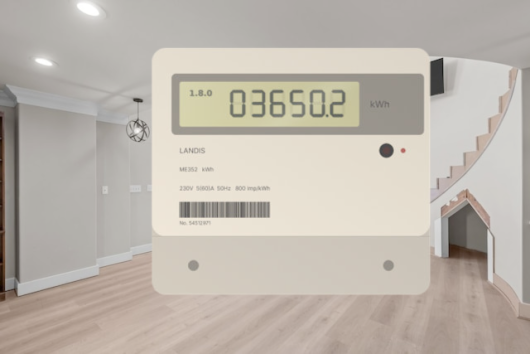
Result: 3650.2 kWh
